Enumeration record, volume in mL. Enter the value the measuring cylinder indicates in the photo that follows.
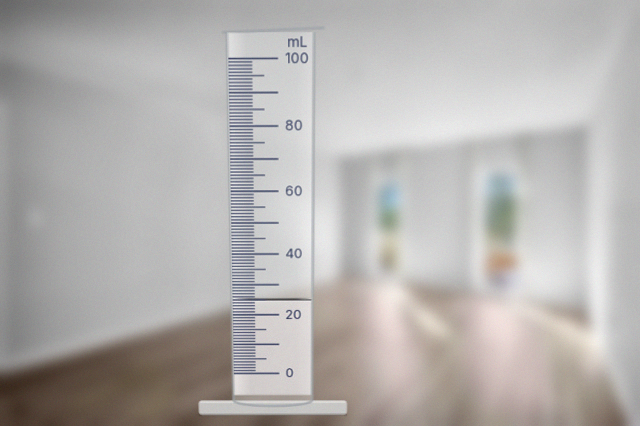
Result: 25 mL
